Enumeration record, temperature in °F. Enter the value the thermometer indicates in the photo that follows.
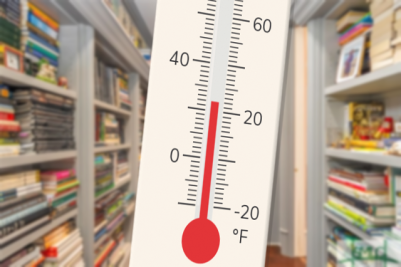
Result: 24 °F
